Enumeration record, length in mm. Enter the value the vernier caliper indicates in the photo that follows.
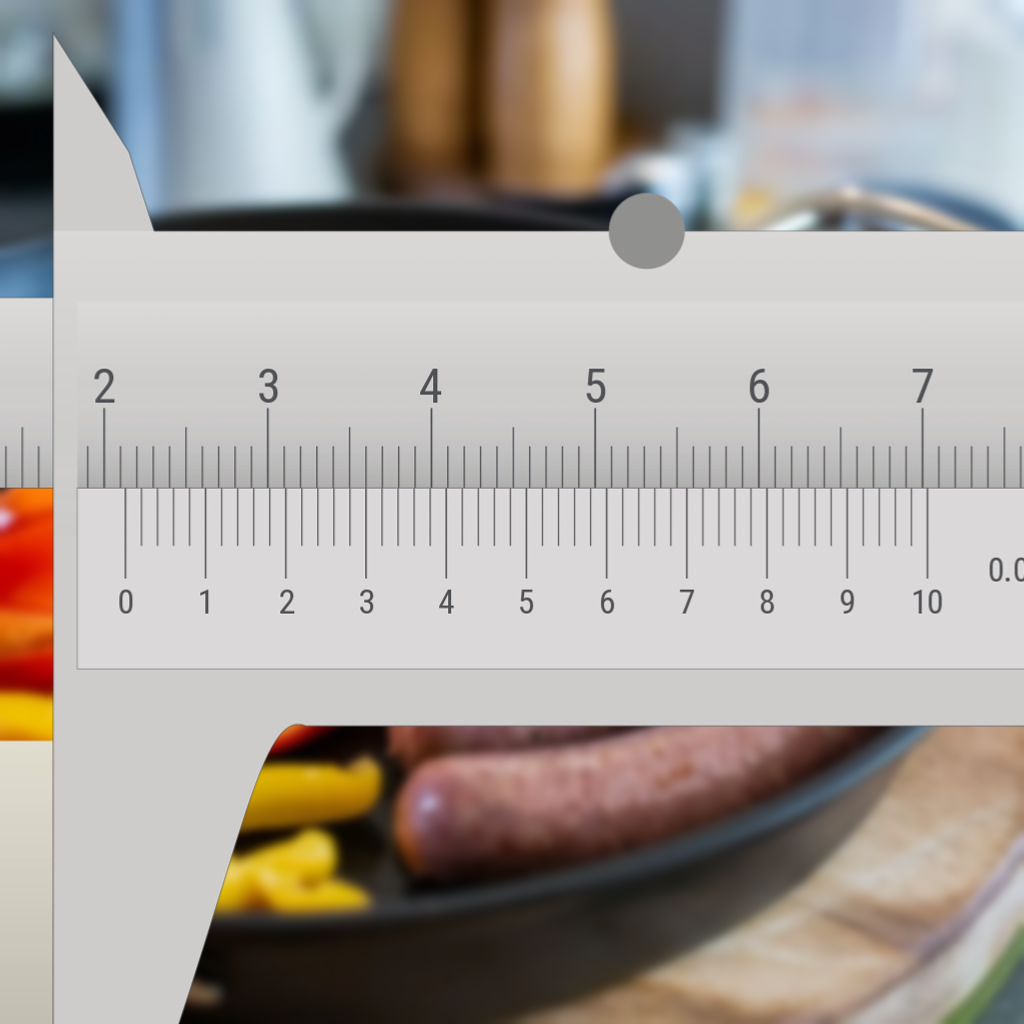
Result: 21.3 mm
